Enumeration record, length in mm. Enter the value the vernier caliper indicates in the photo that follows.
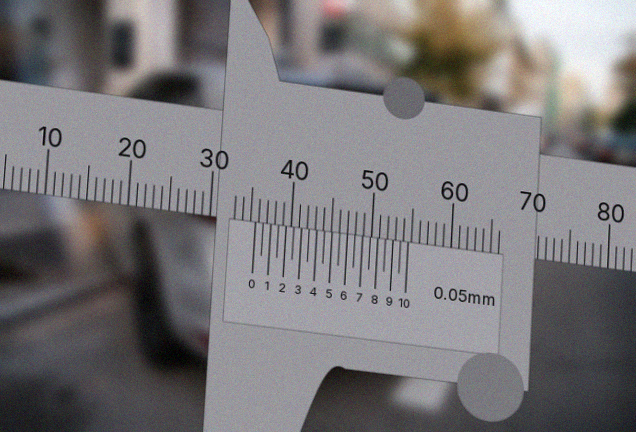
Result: 35.6 mm
